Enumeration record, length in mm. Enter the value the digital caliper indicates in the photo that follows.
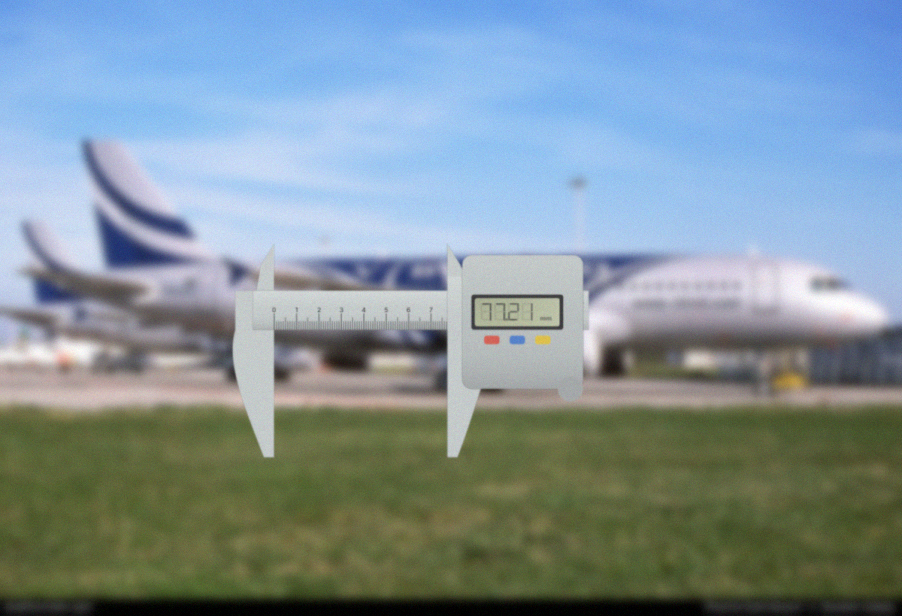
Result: 77.21 mm
